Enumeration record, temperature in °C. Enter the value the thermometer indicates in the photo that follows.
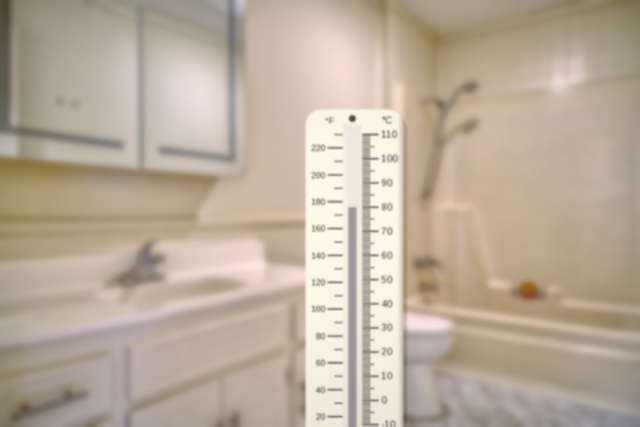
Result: 80 °C
